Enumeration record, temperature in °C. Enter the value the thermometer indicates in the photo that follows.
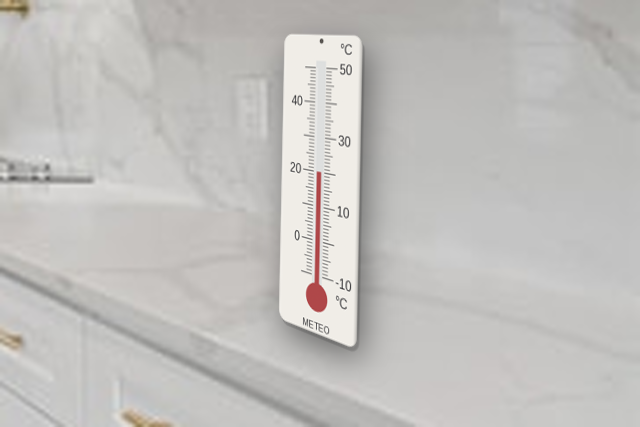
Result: 20 °C
